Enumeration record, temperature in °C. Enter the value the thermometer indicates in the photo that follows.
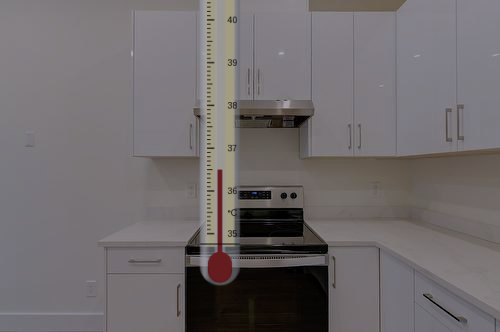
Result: 36.5 °C
